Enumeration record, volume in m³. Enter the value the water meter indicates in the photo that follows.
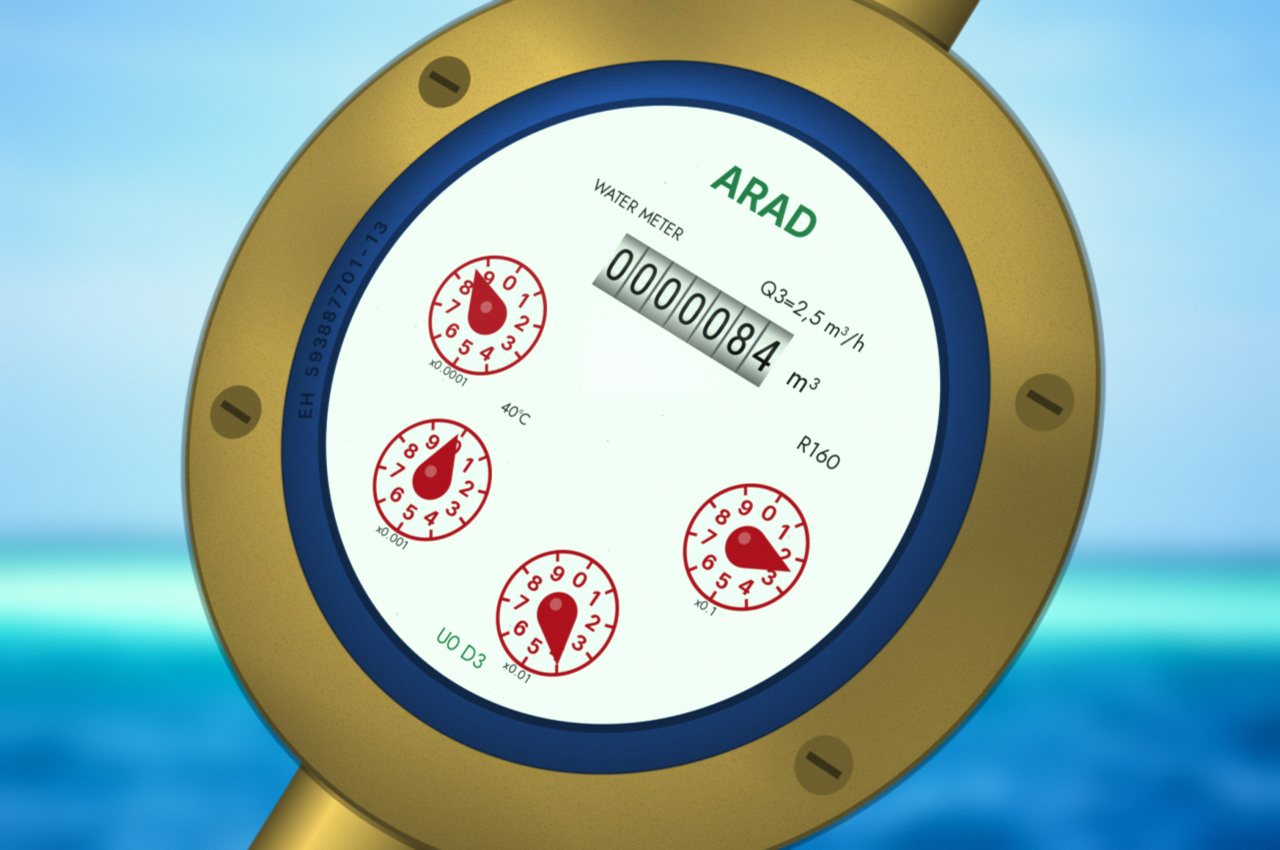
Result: 84.2398 m³
